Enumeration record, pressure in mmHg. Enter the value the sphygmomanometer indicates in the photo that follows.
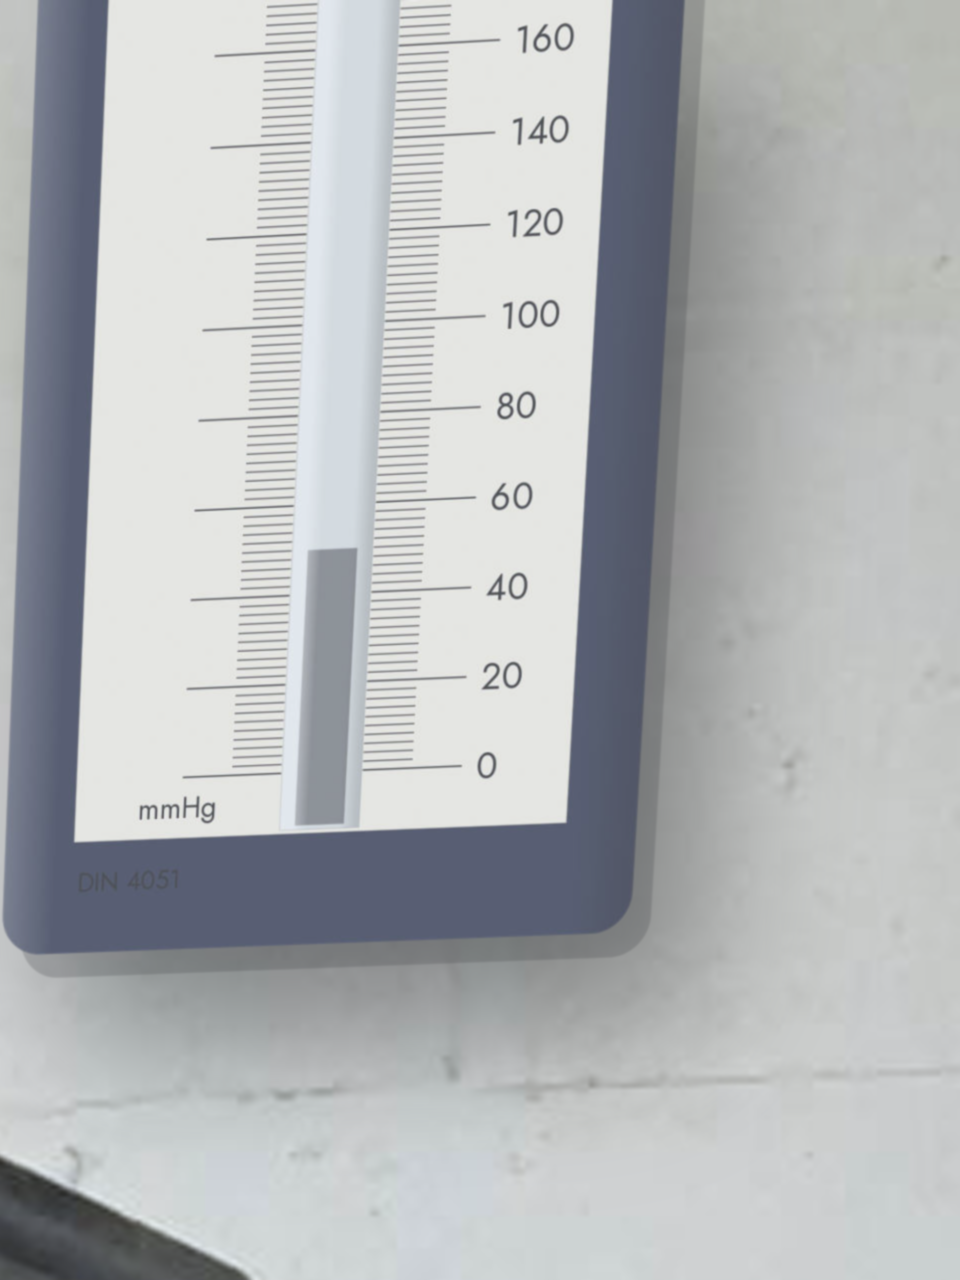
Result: 50 mmHg
